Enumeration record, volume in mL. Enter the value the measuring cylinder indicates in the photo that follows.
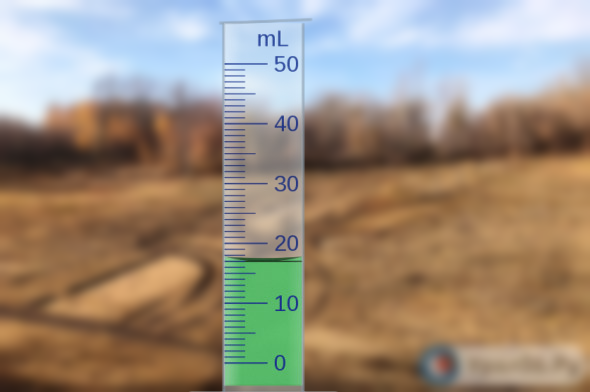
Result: 17 mL
